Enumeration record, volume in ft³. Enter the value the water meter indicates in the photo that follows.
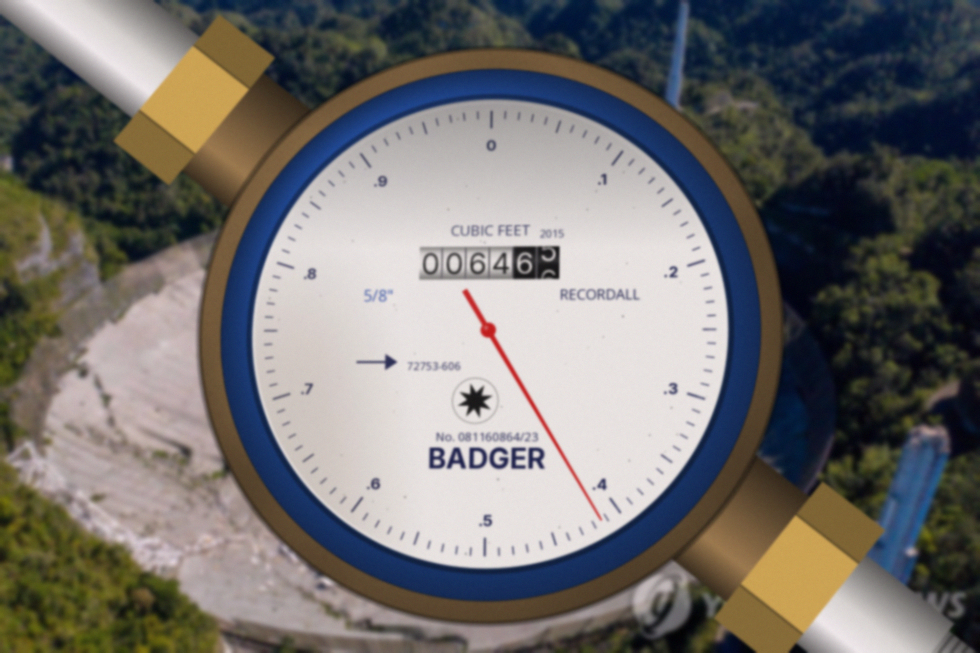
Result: 6465.41 ft³
